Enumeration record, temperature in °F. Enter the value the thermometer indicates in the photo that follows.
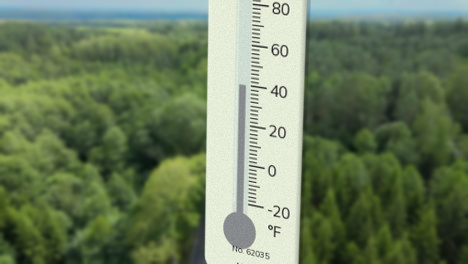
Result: 40 °F
